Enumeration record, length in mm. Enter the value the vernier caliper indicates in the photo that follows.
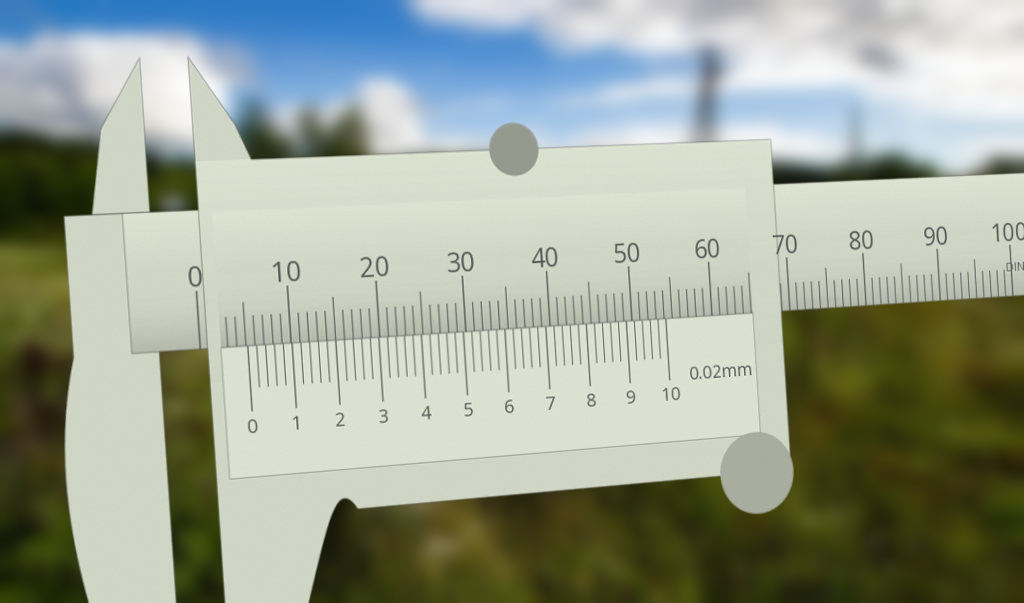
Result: 5.2 mm
